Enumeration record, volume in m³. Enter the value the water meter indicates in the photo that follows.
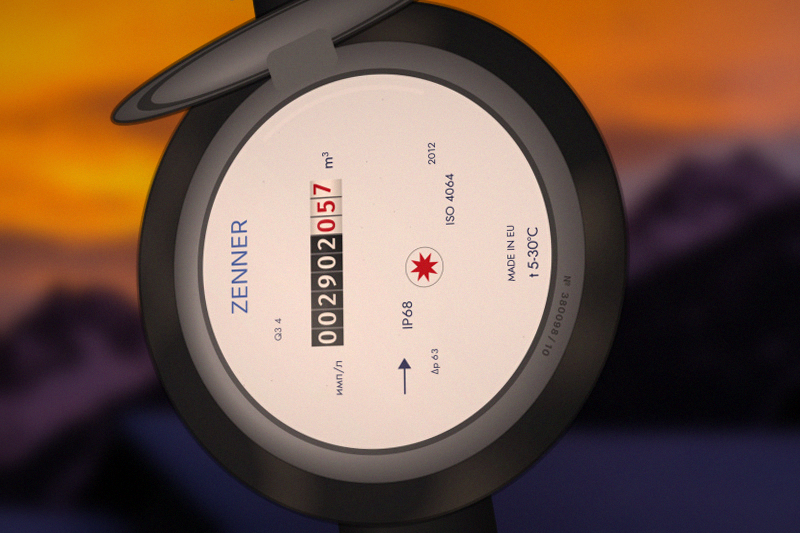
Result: 2902.057 m³
